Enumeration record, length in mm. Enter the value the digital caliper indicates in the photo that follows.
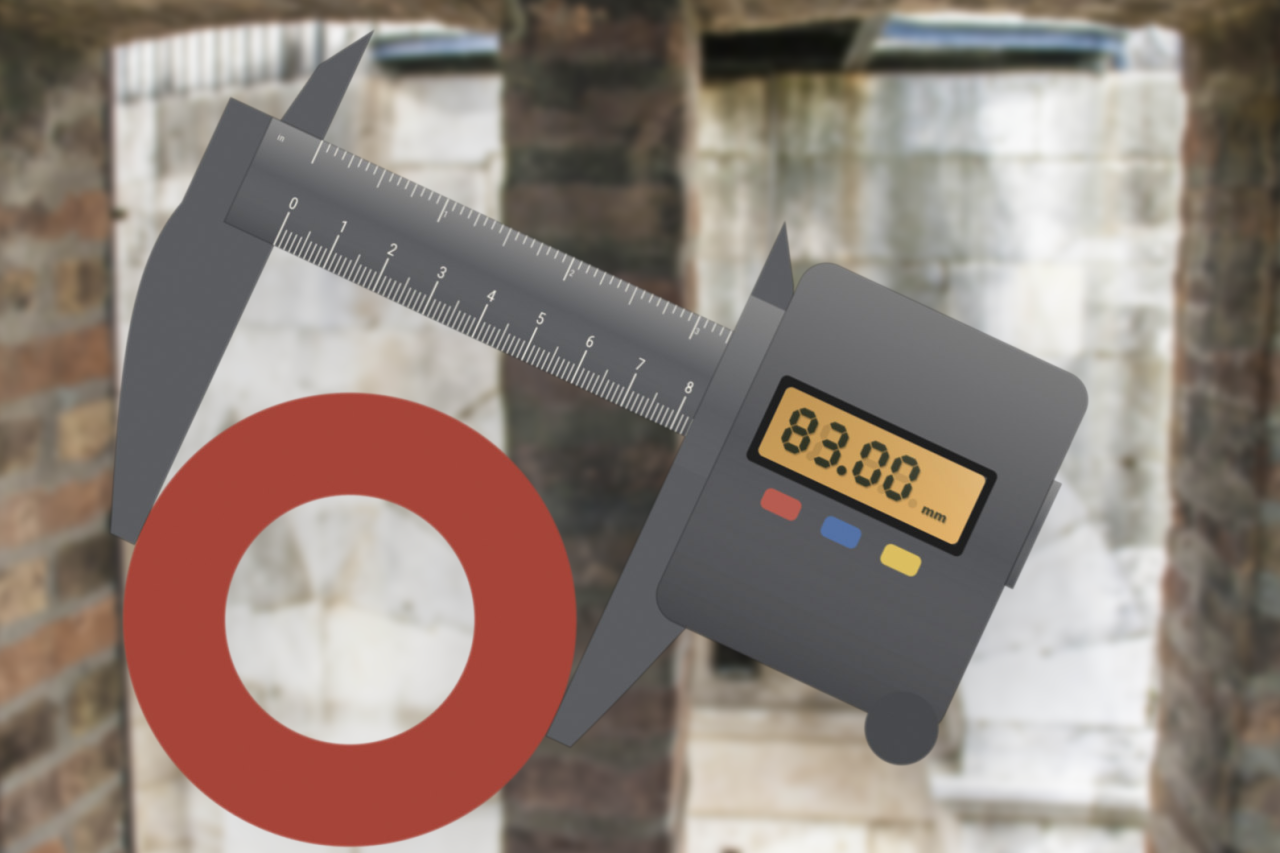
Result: 83.00 mm
